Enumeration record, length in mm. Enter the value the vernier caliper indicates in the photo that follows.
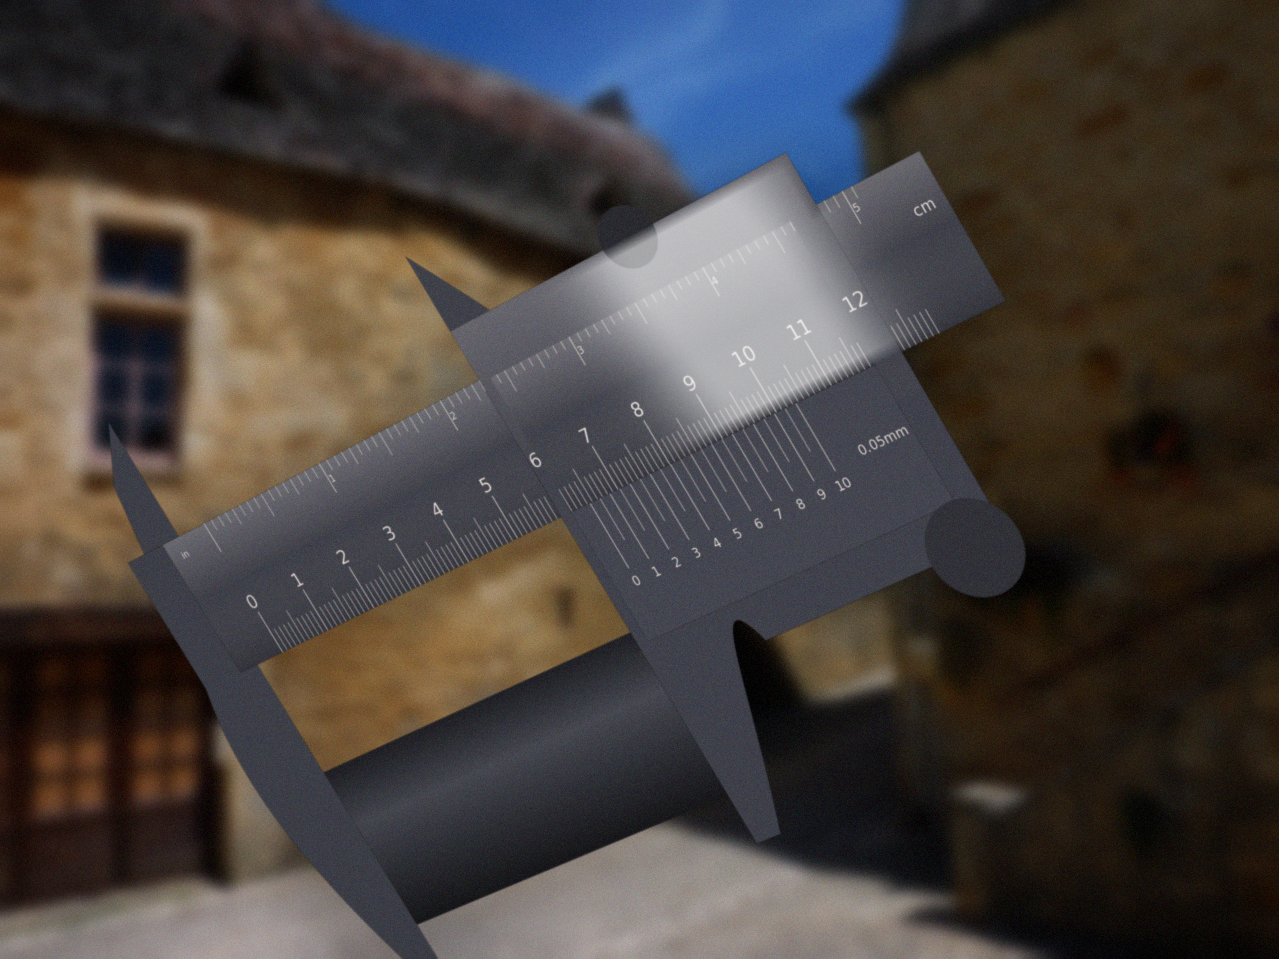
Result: 64.5 mm
